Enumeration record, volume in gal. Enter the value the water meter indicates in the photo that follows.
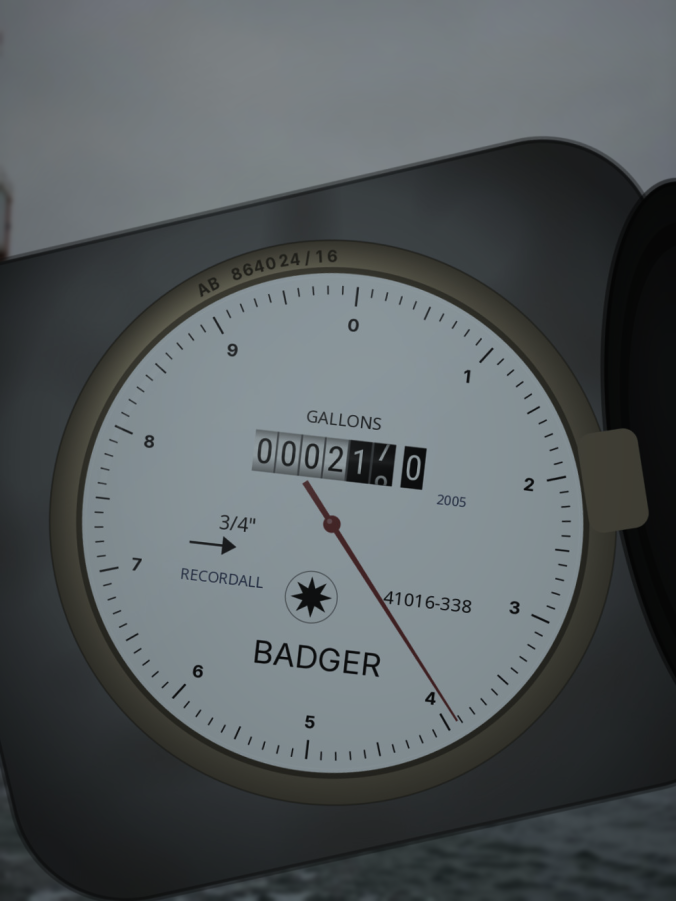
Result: 2173.9 gal
